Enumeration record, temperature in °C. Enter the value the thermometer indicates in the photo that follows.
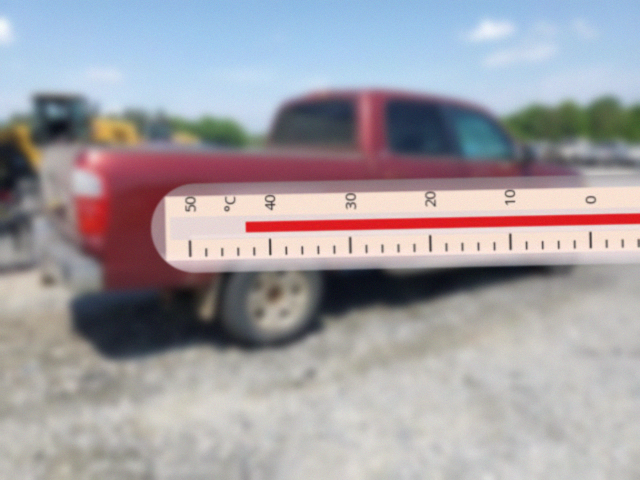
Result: 43 °C
